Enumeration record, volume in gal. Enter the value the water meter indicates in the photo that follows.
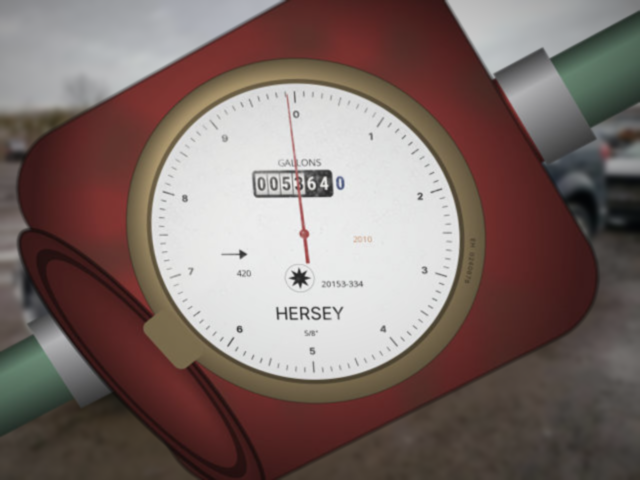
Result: 53639.9 gal
